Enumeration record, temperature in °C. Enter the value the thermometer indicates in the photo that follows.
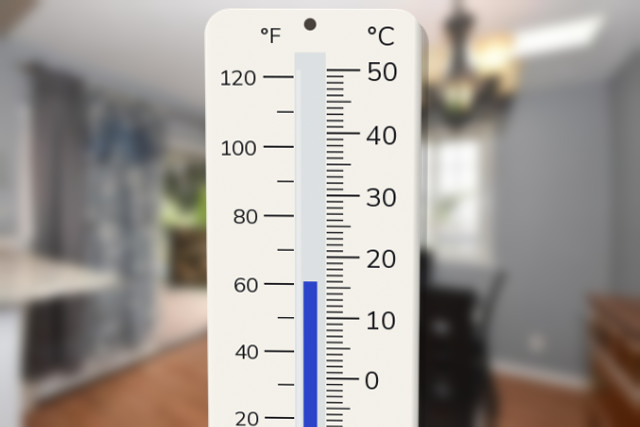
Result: 16 °C
